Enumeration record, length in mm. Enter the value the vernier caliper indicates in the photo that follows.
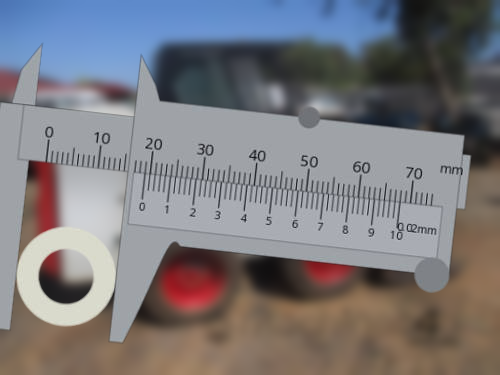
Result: 19.0 mm
